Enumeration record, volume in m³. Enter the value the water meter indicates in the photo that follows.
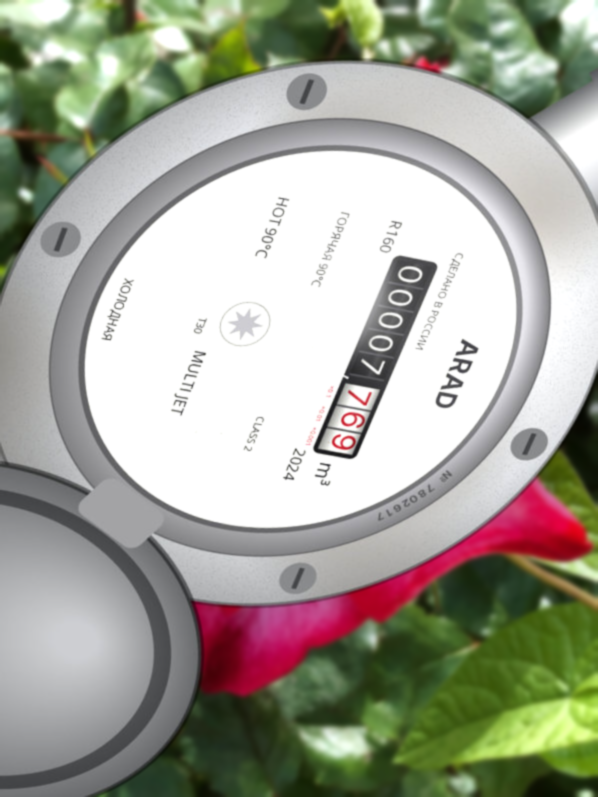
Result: 7.769 m³
